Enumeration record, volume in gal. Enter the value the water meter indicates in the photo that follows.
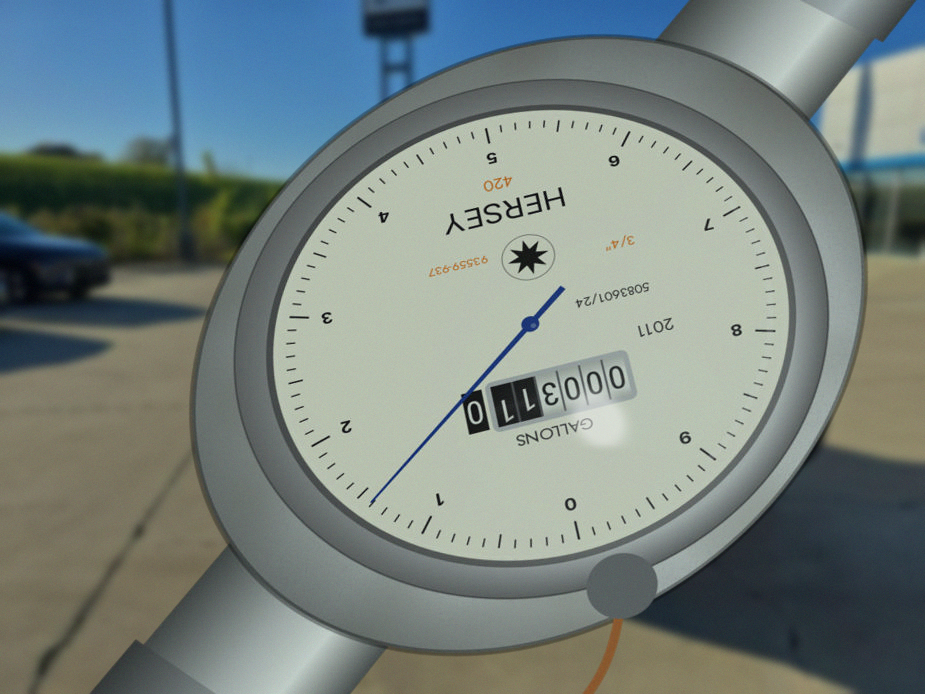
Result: 3111.4 gal
